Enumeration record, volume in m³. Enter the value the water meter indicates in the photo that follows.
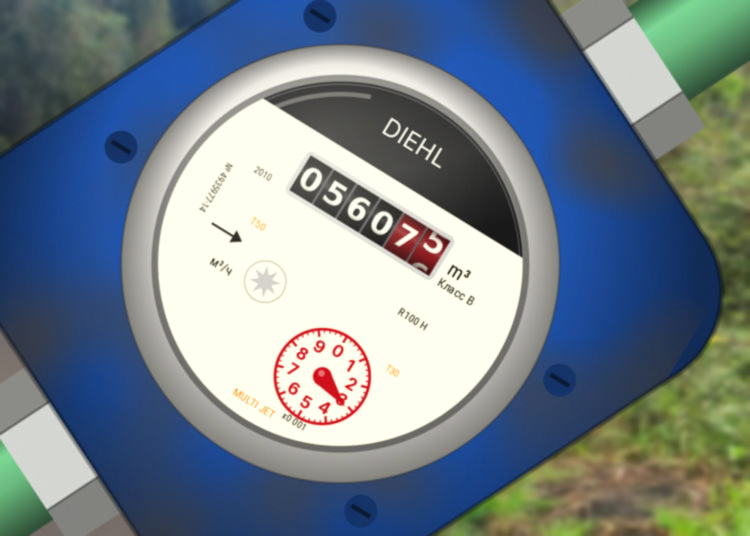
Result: 560.753 m³
